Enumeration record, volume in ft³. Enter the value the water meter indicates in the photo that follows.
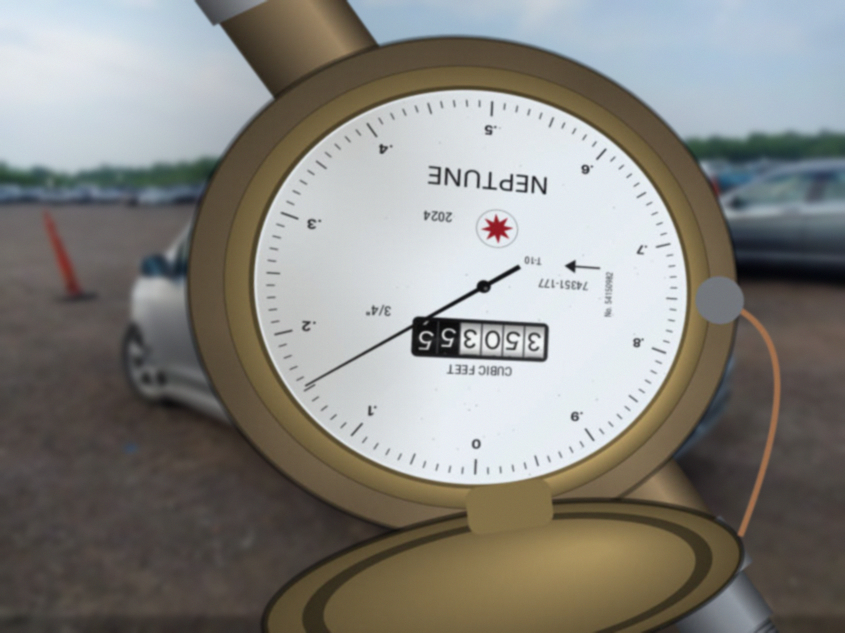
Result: 350355.15 ft³
